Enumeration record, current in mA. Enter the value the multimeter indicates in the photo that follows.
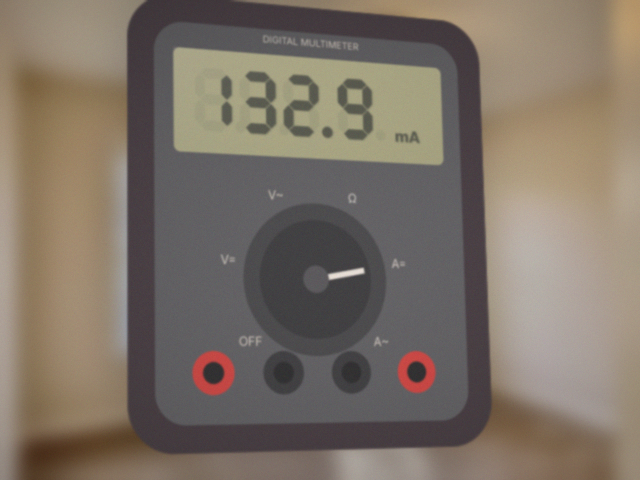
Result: 132.9 mA
